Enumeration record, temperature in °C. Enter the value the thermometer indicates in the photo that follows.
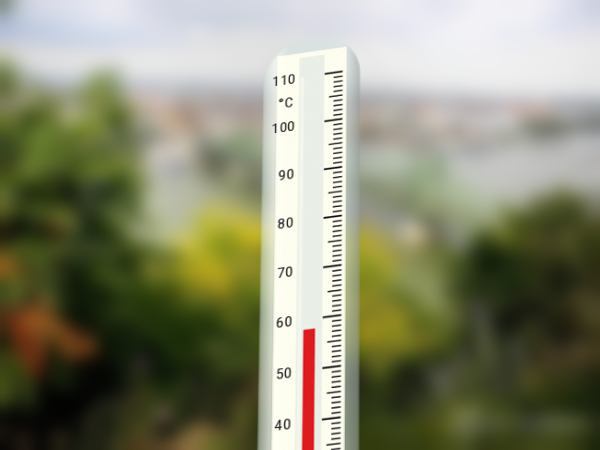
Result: 58 °C
